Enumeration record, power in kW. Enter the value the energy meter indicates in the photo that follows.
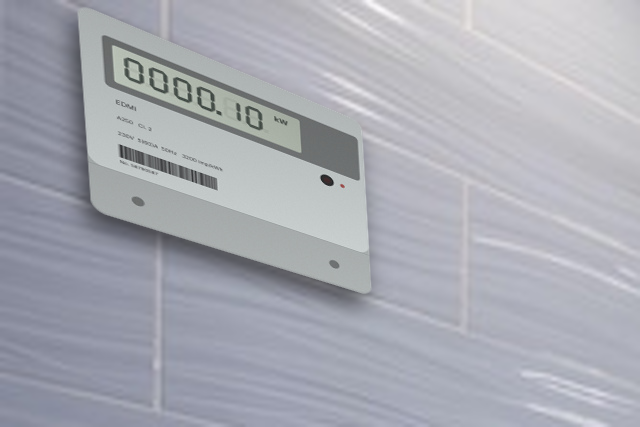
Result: 0.10 kW
